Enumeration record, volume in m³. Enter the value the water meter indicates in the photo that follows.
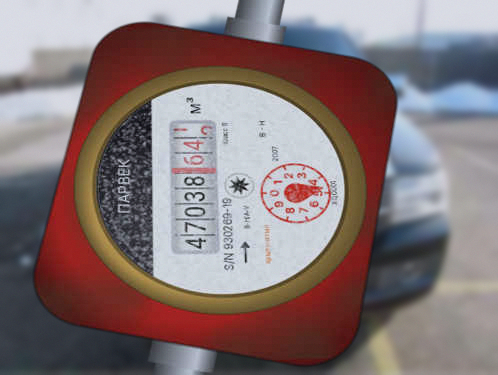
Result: 47038.6414 m³
